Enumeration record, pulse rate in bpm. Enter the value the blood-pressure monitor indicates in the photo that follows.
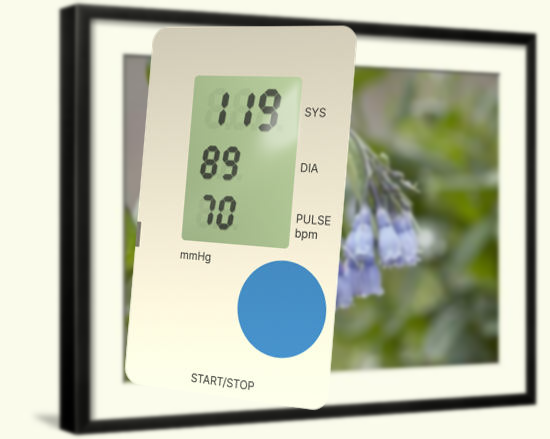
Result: 70 bpm
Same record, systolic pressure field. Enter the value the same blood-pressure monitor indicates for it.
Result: 119 mmHg
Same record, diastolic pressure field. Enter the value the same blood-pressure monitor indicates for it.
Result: 89 mmHg
